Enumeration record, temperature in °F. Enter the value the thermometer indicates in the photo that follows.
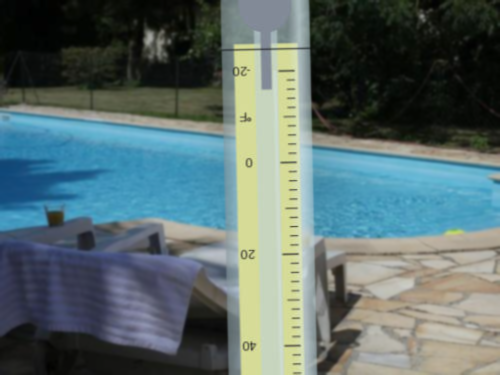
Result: -16 °F
